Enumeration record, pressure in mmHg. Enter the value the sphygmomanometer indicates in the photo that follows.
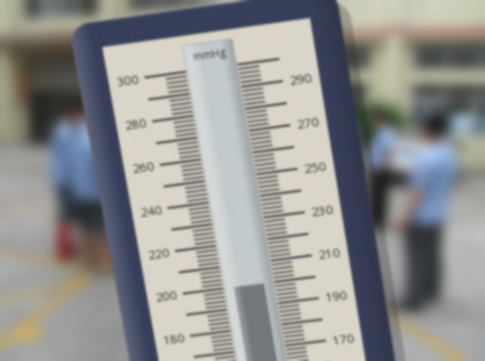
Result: 200 mmHg
